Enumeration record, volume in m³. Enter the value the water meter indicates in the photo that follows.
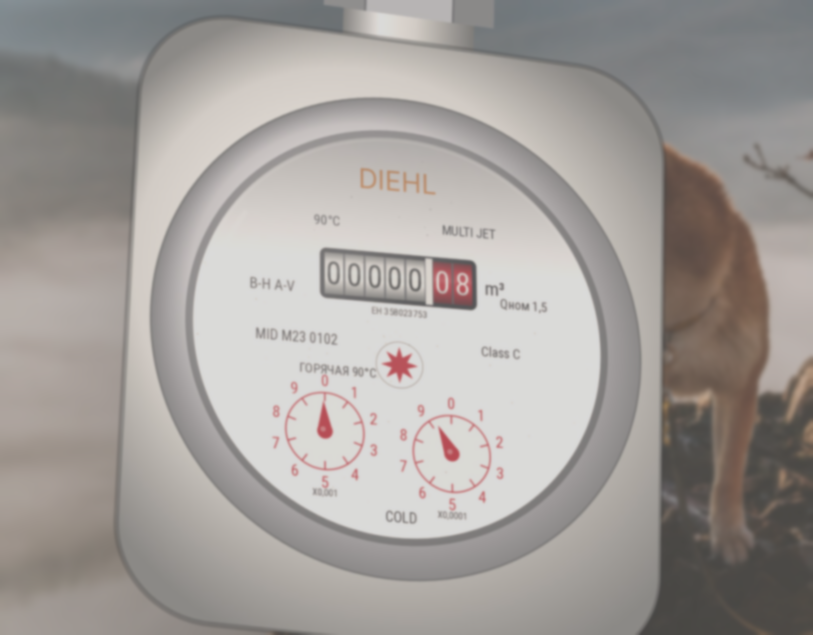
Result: 0.0799 m³
